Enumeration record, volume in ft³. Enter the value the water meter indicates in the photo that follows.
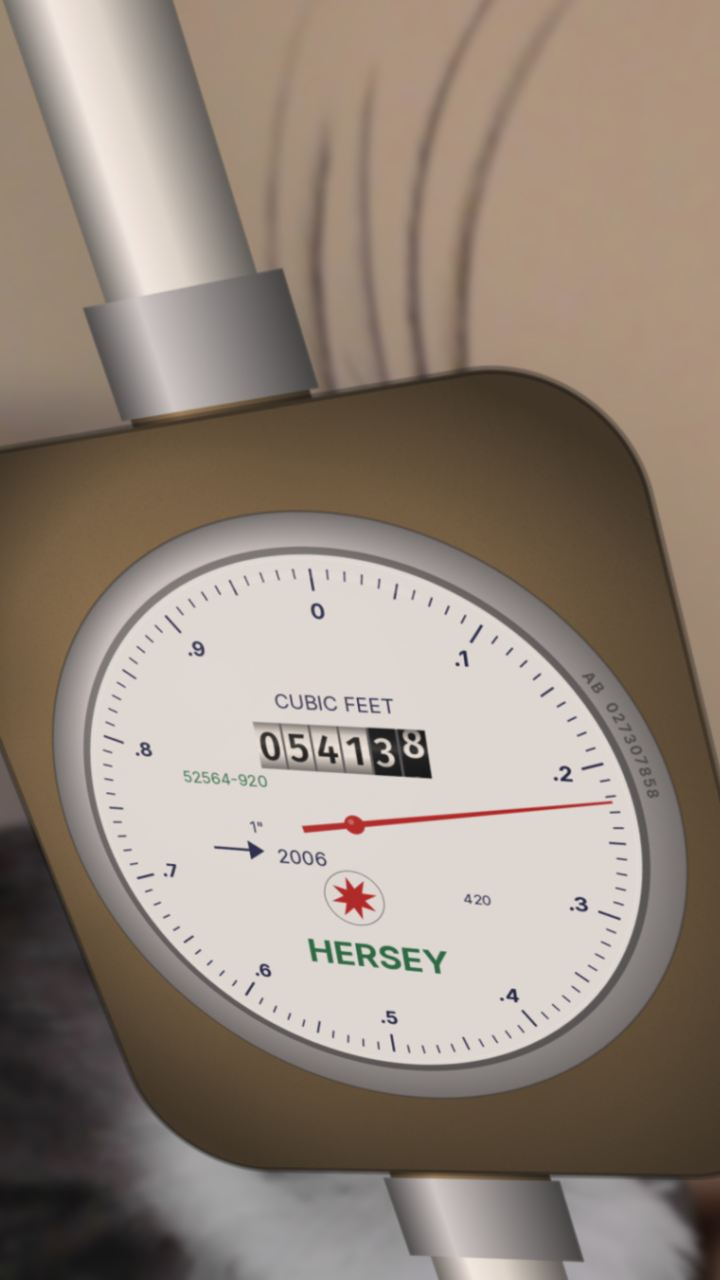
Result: 54138.22 ft³
